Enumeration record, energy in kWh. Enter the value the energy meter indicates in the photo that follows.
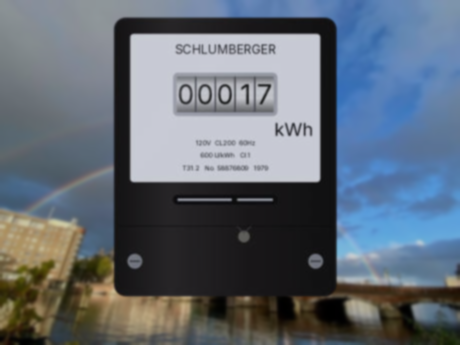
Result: 17 kWh
